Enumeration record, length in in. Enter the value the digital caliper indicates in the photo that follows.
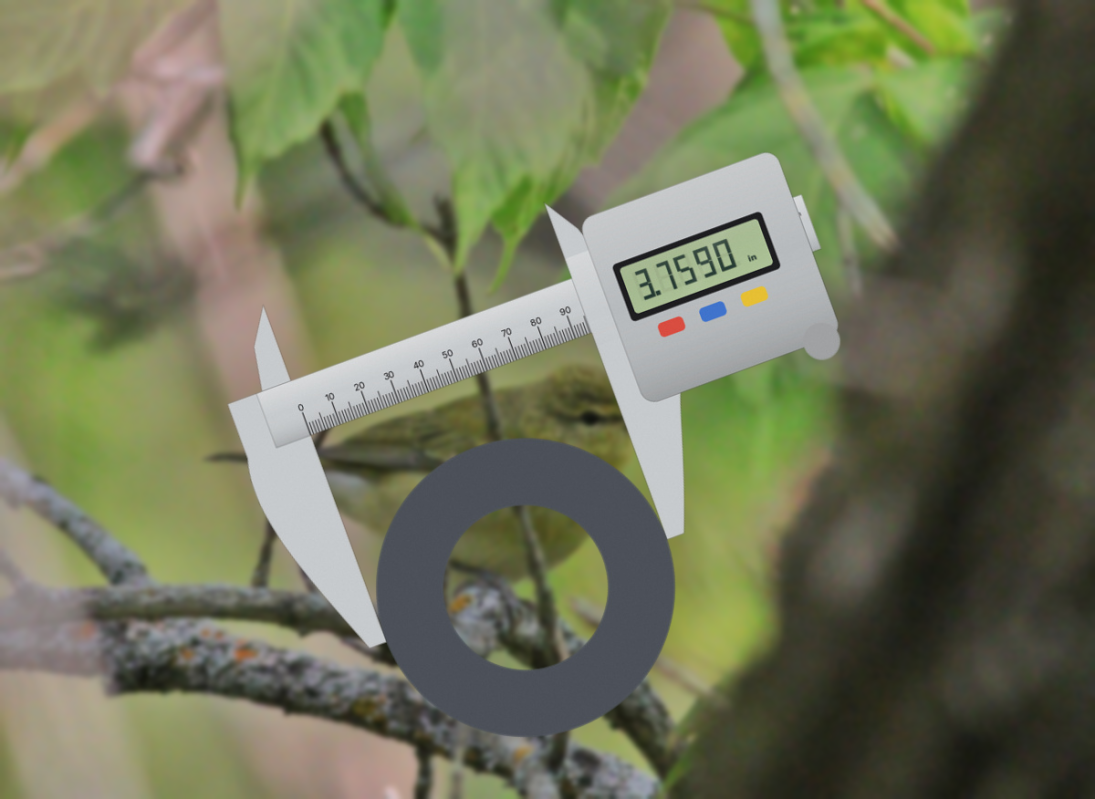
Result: 3.7590 in
